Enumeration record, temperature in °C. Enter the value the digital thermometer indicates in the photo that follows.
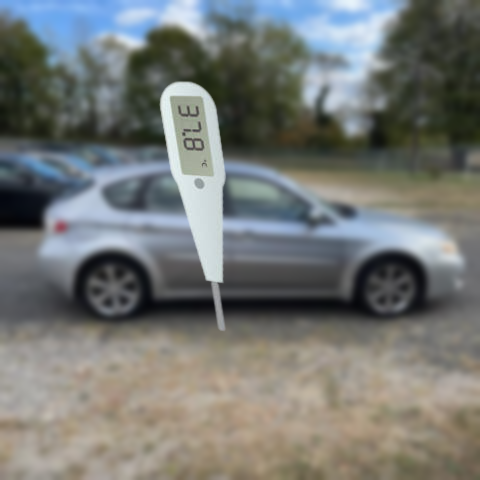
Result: 37.8 °C
